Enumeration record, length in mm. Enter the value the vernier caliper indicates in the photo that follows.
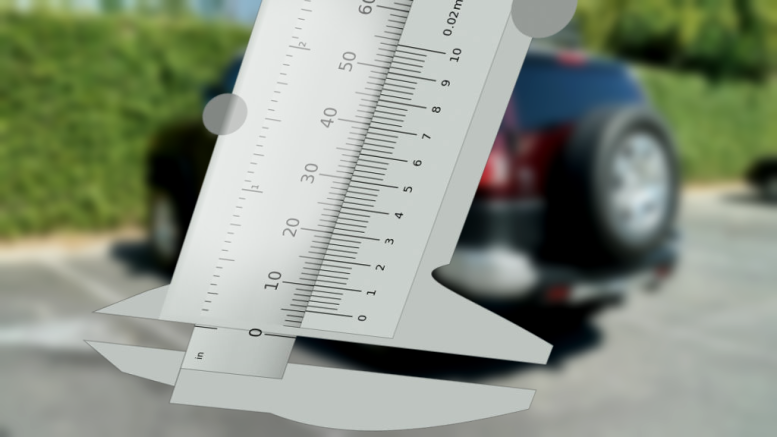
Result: 5.2 mm
